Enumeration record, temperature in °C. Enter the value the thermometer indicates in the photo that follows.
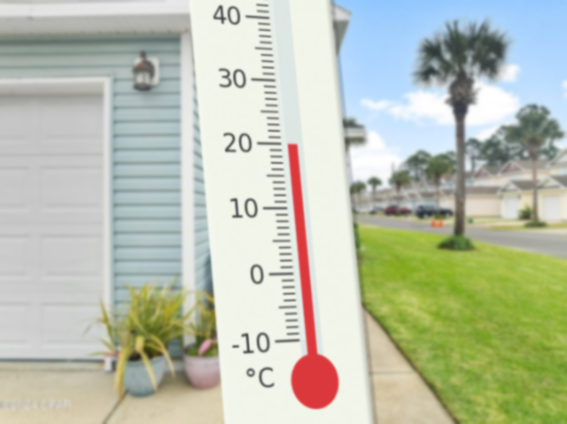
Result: 20 °C
